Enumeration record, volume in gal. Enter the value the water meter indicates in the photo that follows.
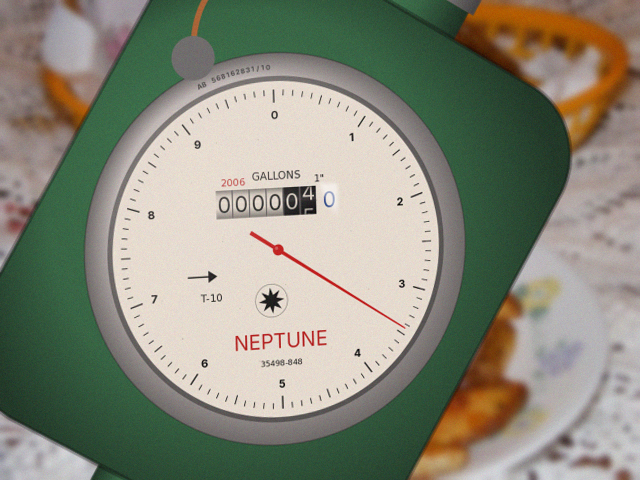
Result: 43.4 gal
